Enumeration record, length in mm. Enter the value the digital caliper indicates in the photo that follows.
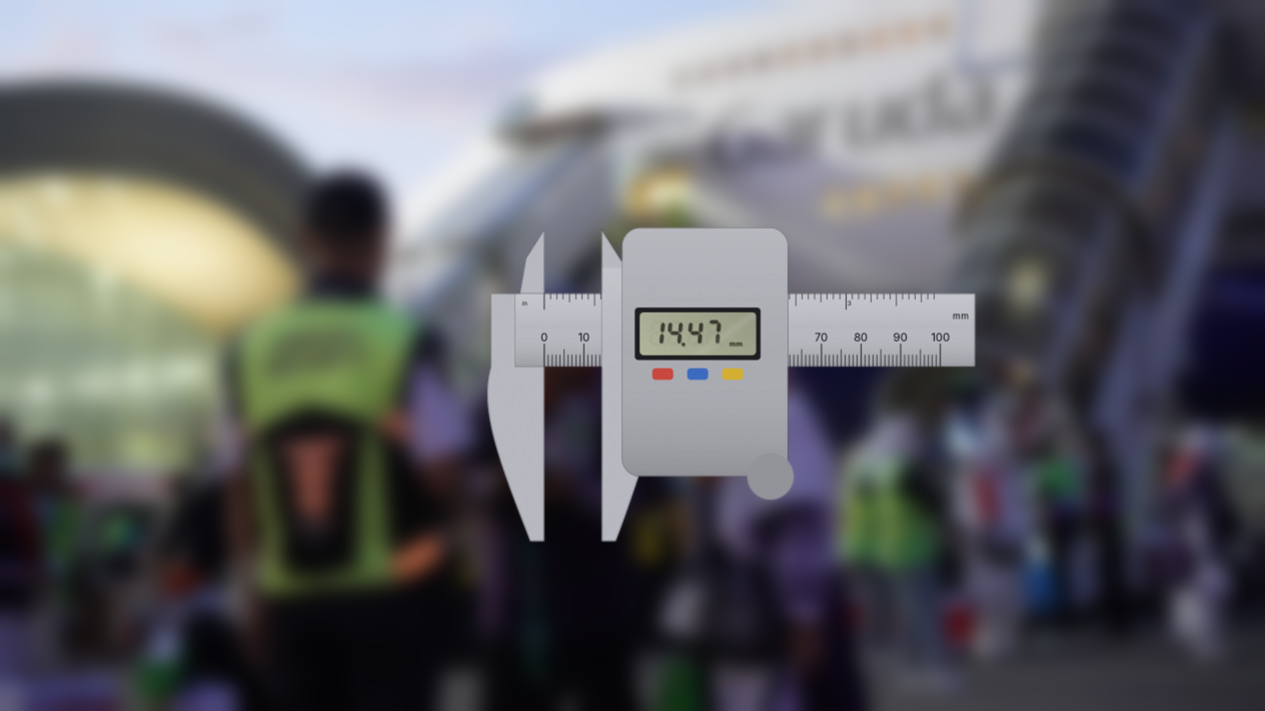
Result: 14.47 mm
